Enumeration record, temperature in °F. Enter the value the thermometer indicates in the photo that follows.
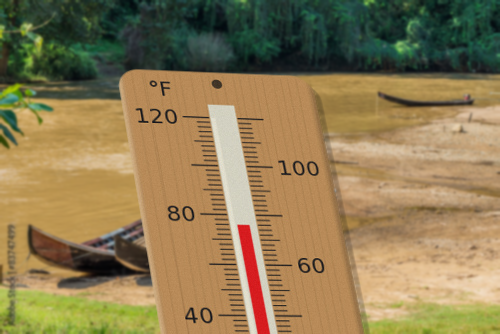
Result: 76 °F
